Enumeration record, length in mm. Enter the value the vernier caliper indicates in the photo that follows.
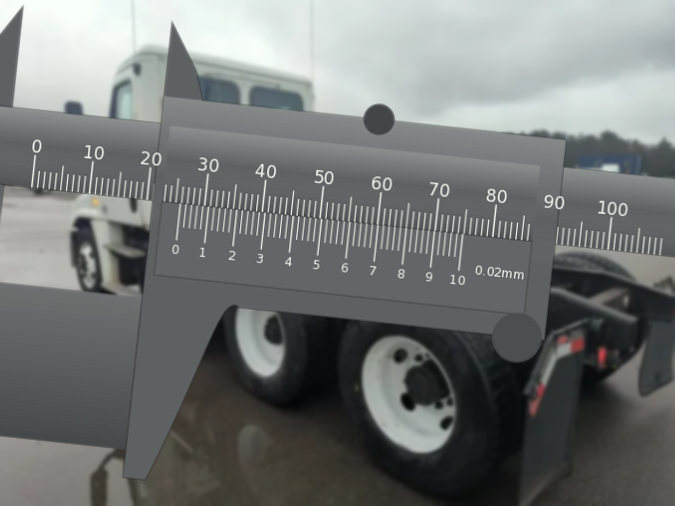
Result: 25.8 mm
